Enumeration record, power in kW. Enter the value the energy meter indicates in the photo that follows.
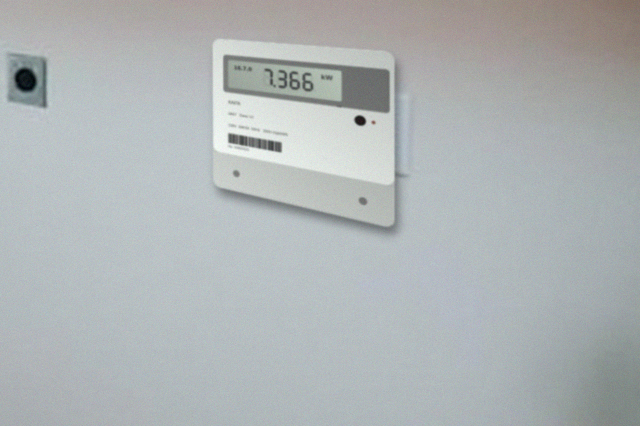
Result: 7.366 kW
